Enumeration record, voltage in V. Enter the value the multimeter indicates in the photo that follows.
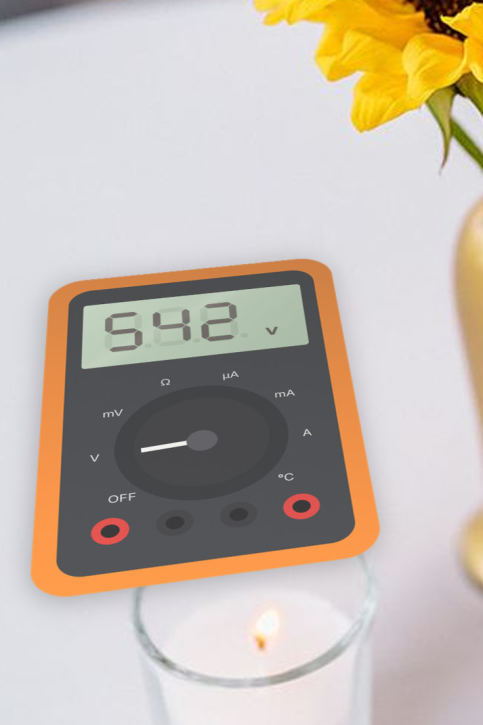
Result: 542 V
